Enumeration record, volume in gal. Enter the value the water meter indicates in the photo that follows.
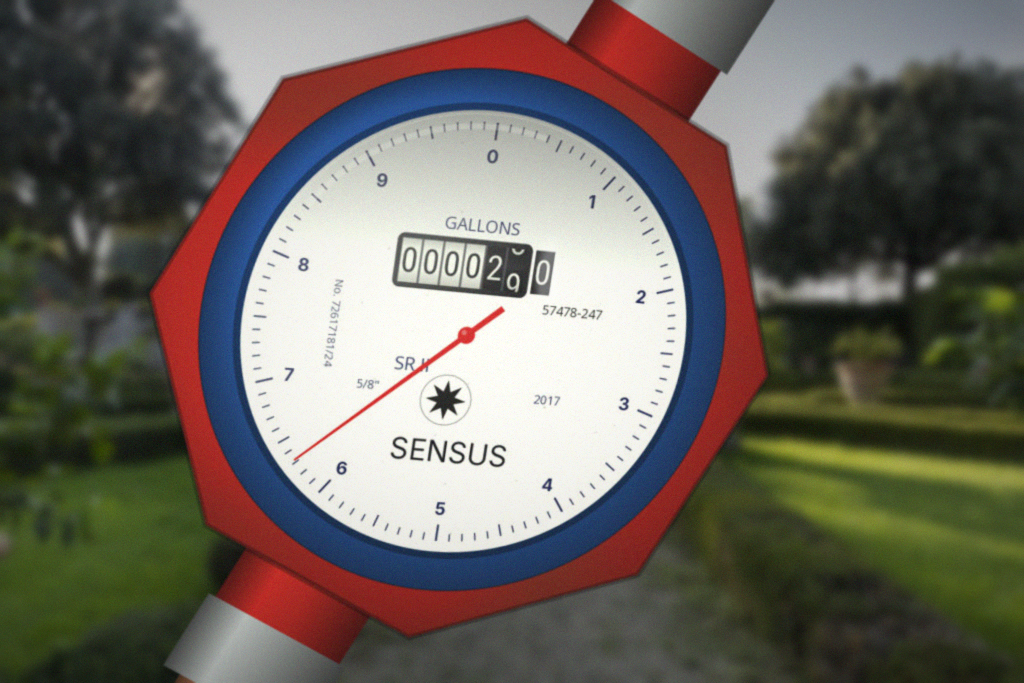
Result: 286.3 gal
